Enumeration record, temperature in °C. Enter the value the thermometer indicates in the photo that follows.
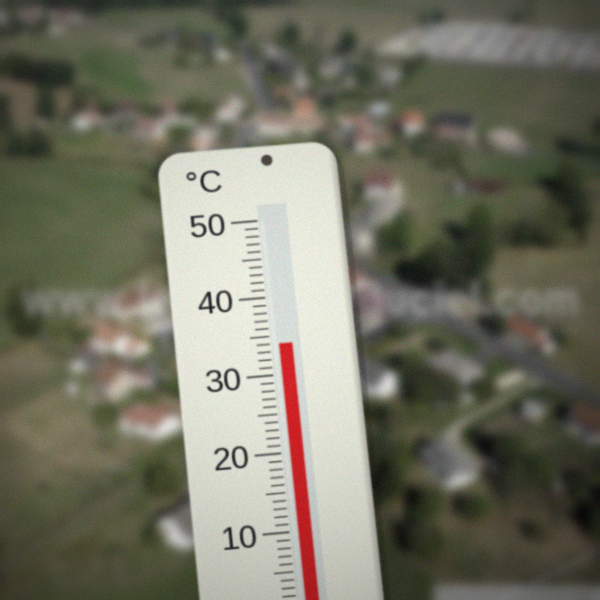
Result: 34 °C
